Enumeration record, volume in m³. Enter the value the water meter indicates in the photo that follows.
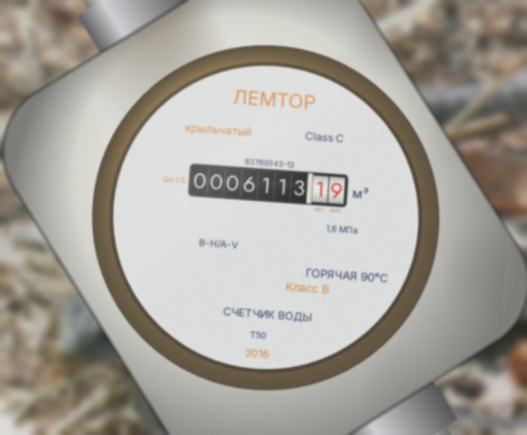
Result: 6113.19 m³
